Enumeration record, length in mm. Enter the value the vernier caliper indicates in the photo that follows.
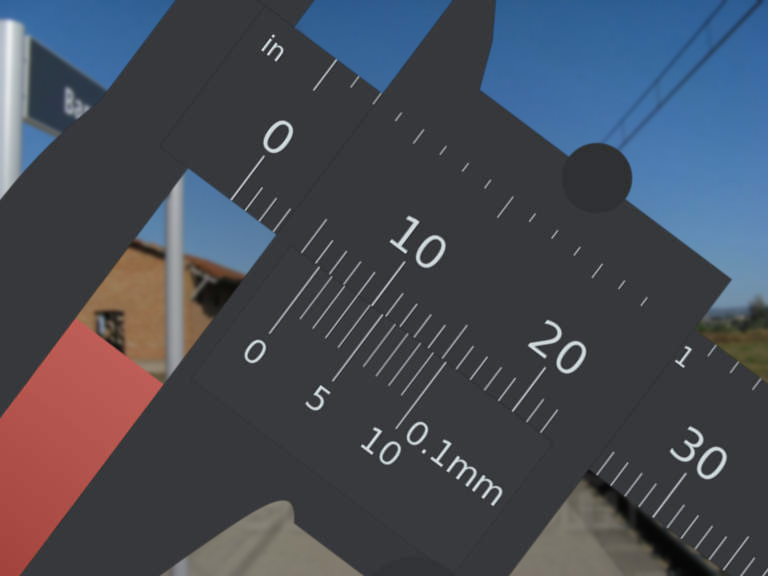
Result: 6.3 mm
